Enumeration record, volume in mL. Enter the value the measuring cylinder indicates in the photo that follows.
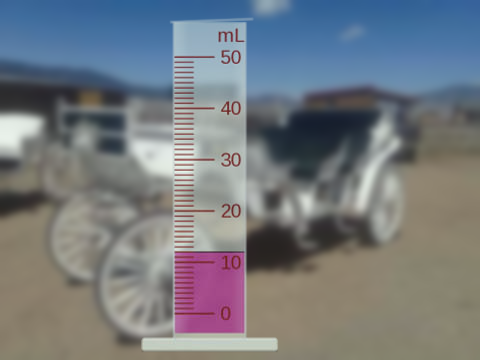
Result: 12 mL
